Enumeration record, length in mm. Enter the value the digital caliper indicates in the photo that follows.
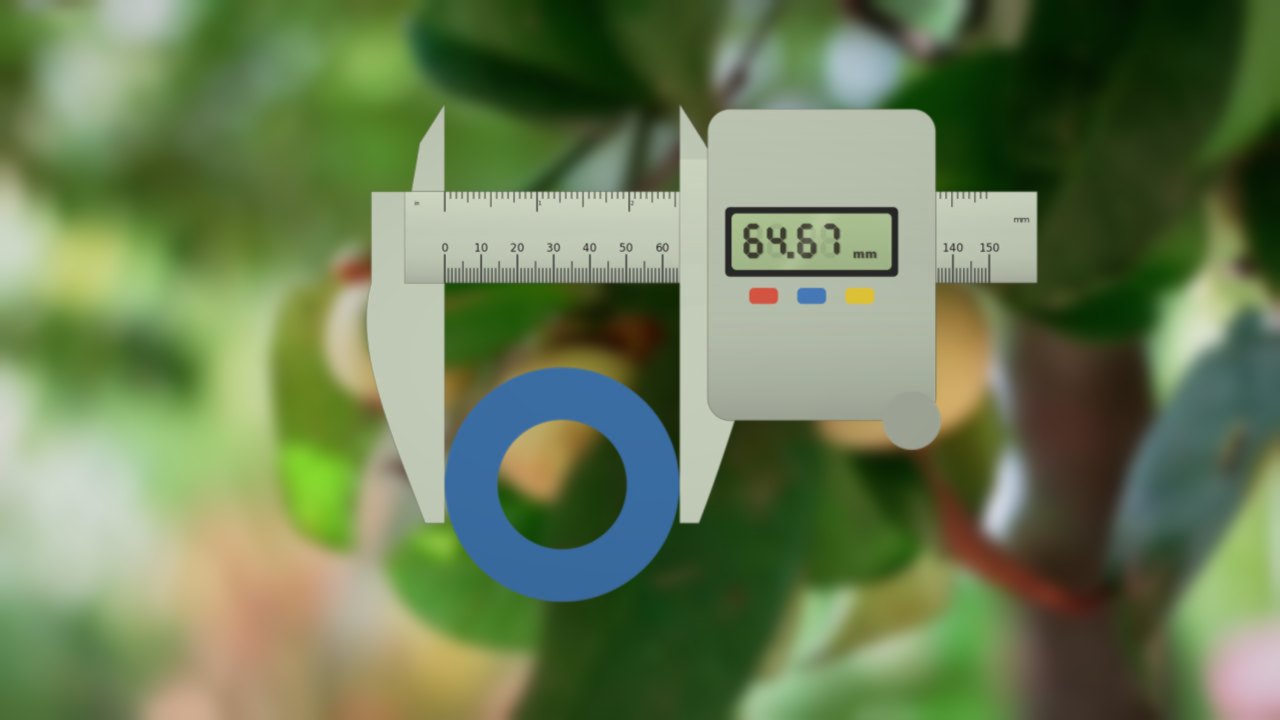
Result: 64.67 mm
